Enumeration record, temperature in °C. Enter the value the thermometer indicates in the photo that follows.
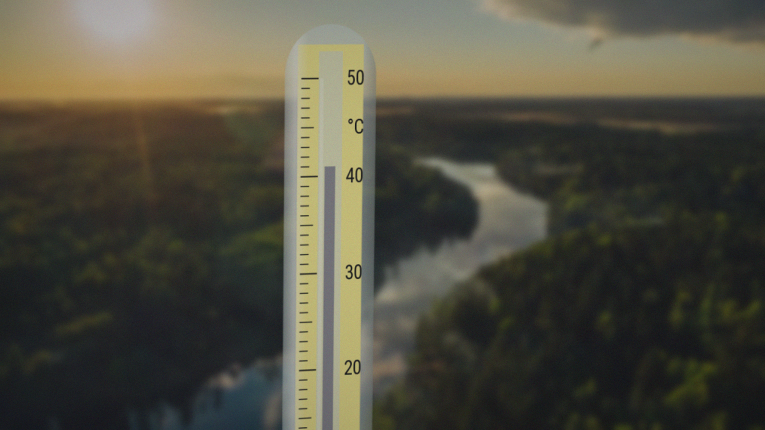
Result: 41 °C
